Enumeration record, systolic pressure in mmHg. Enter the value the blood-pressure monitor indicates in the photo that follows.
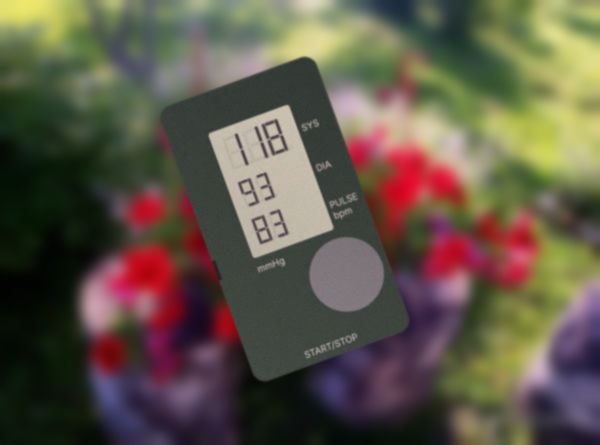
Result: 118 mmHg
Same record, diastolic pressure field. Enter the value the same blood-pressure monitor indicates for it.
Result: 93 mmHg
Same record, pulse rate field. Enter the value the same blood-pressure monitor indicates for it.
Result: 83 bpm
